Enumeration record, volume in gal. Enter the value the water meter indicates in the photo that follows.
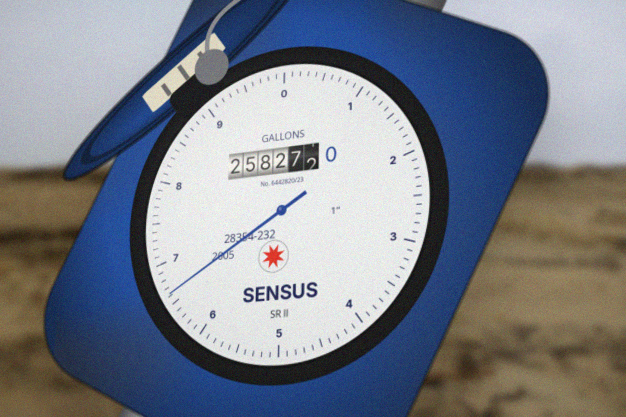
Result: 2582716.6 gal
